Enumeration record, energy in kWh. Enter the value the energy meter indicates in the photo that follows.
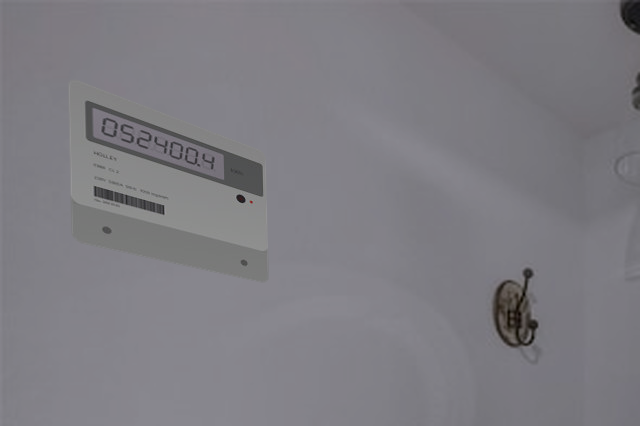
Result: 52400.4 kWh
